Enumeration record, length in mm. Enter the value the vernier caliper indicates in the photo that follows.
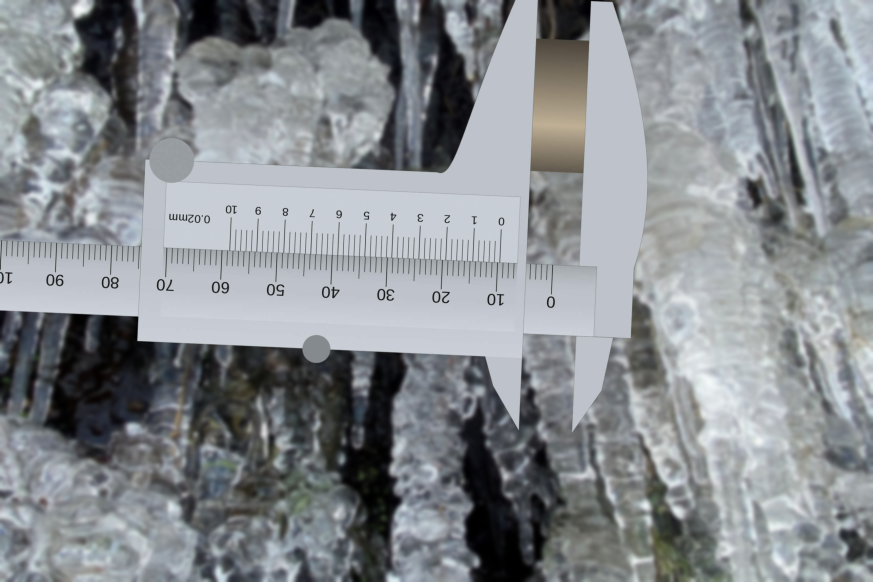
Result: 9.6 mm
